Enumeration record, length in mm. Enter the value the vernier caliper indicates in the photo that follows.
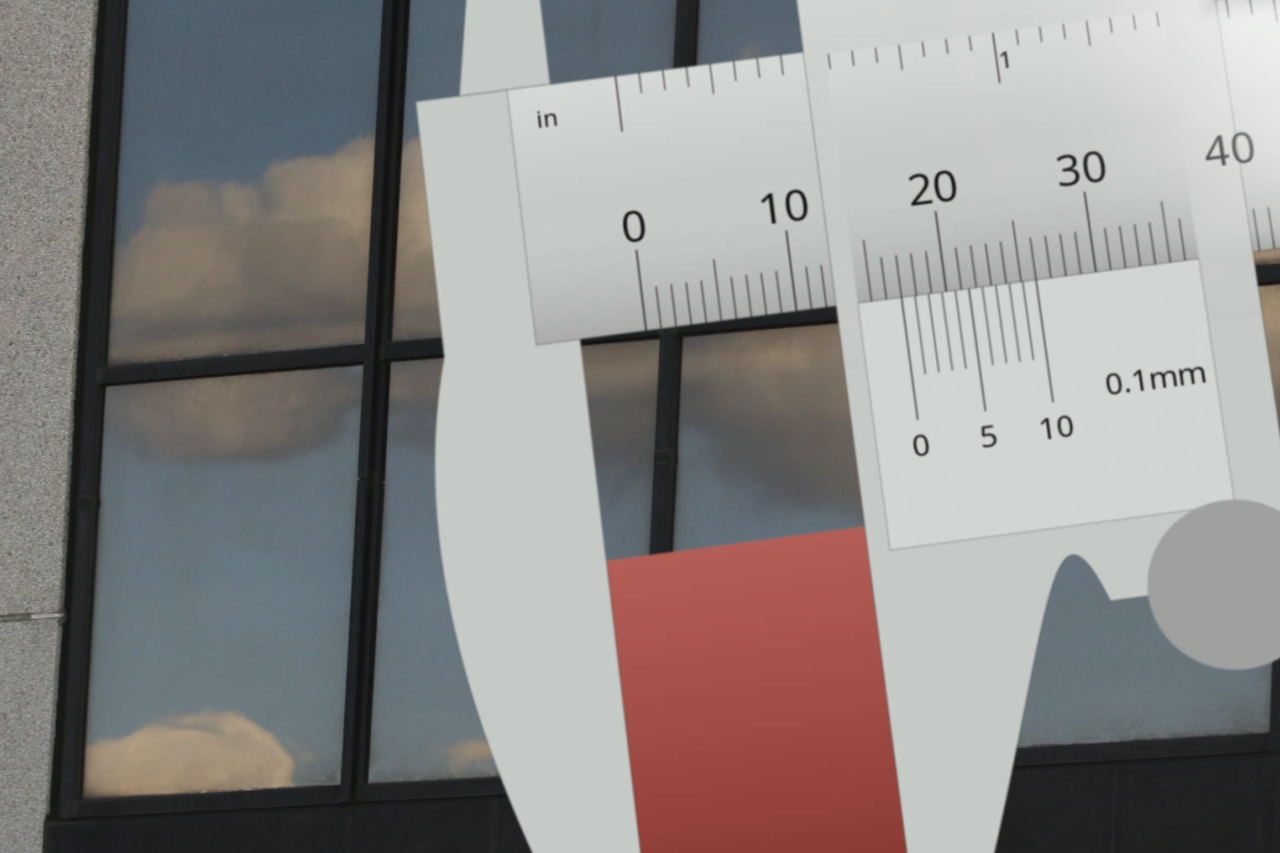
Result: 17.0 mm
